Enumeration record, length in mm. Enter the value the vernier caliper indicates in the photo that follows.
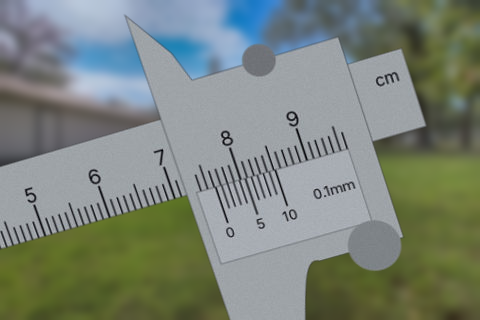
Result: 76.2 mm
